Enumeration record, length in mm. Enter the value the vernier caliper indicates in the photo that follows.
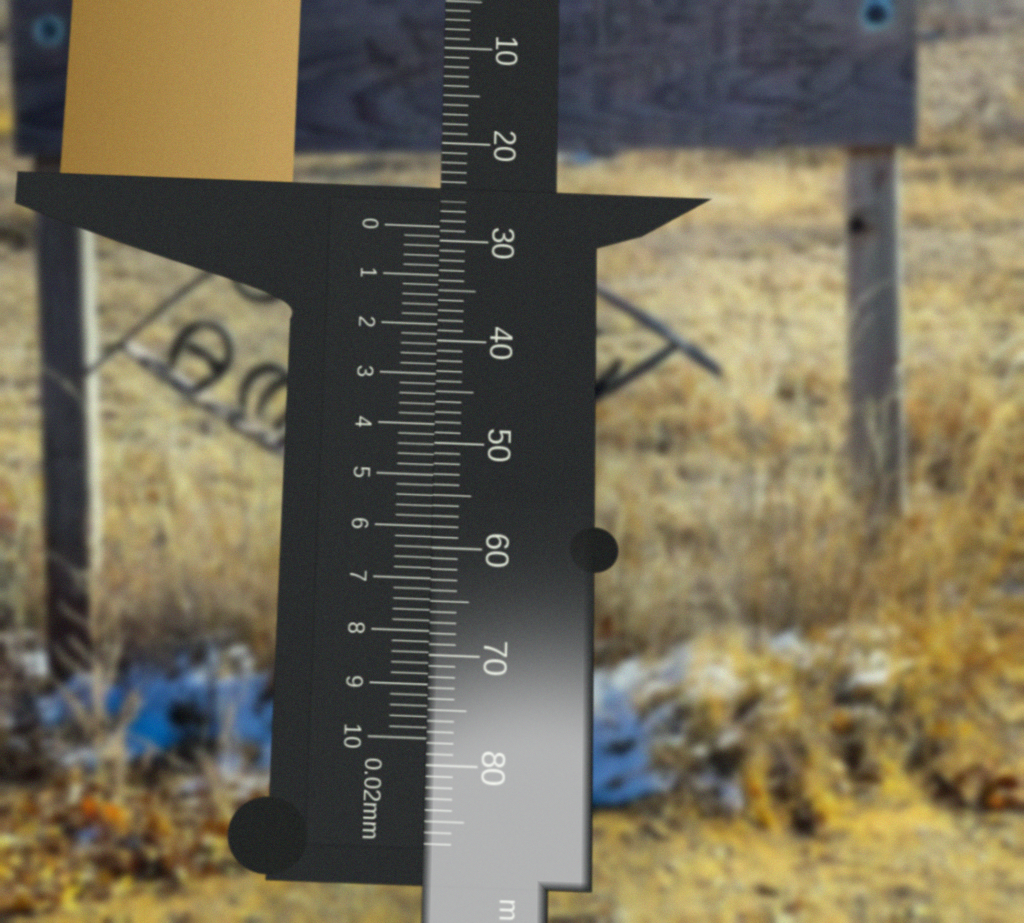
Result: 28.6 mm
